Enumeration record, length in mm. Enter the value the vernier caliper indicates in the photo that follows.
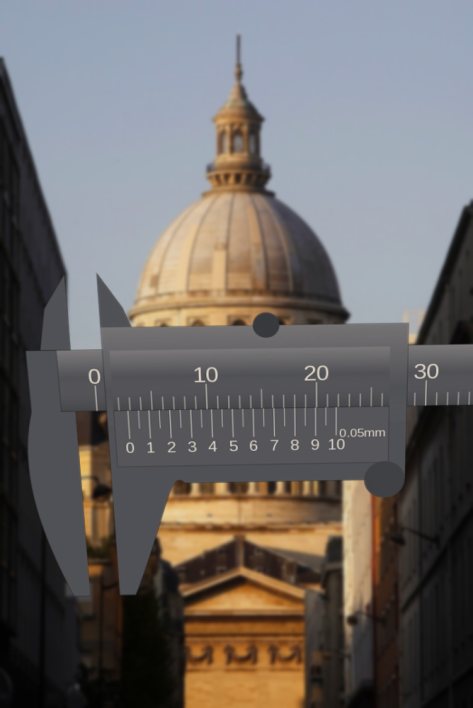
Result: 2.8 mm
